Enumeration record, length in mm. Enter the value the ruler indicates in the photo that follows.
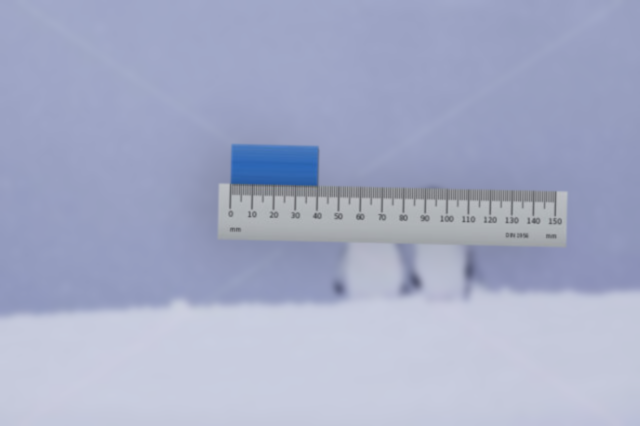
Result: 40 mm
